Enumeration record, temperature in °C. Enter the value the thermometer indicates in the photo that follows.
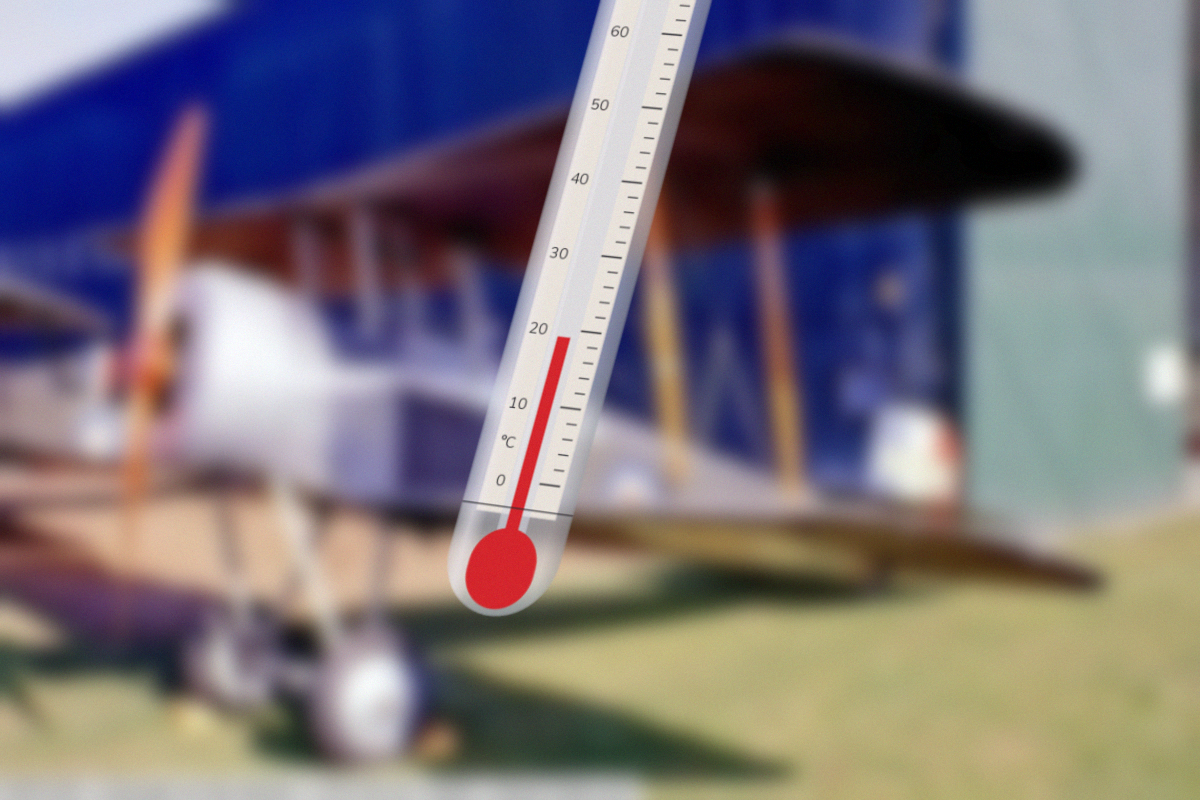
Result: 19 °C
